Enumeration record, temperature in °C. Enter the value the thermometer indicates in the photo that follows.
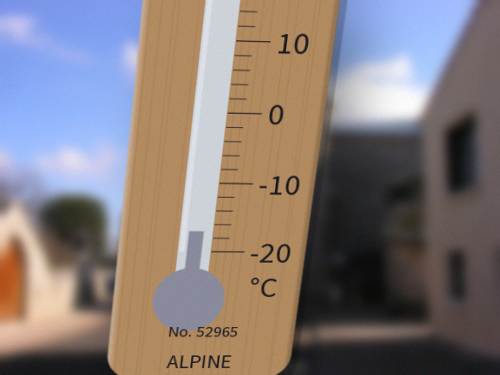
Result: -17 °C
